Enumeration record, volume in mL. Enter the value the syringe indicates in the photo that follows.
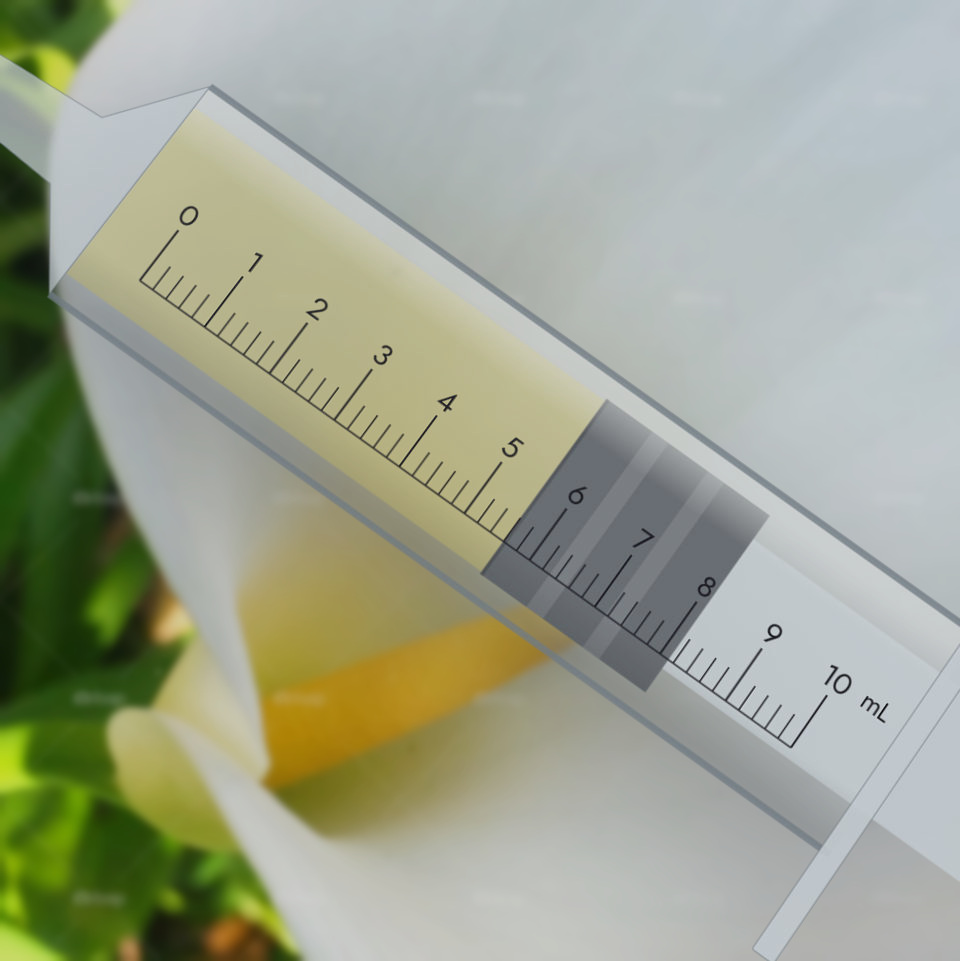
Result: 5.6 mL
